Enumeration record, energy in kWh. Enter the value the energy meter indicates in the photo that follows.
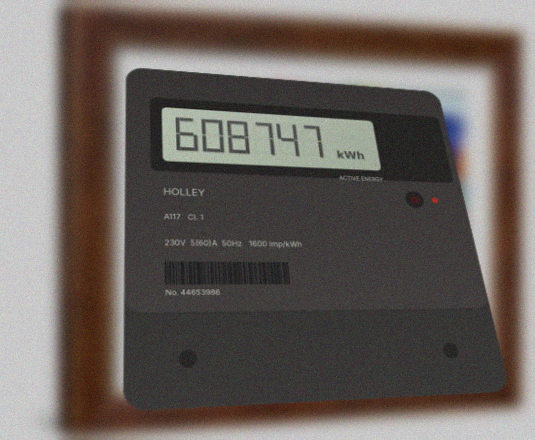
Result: 608747 kWh
